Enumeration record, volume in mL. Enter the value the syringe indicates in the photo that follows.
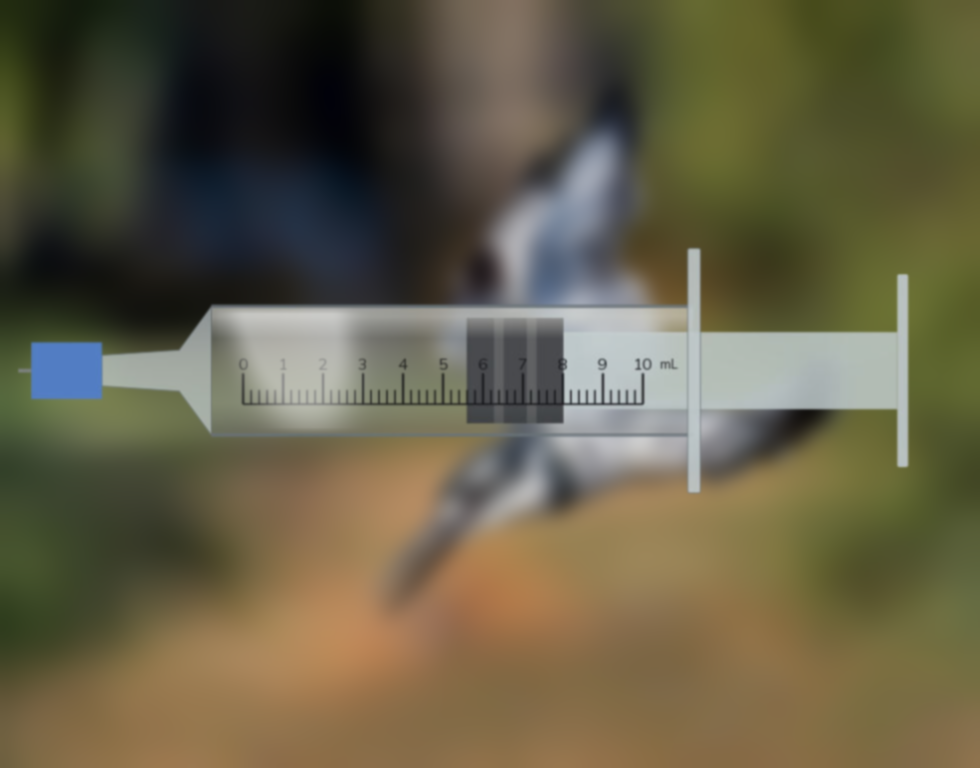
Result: 5.6 mL
